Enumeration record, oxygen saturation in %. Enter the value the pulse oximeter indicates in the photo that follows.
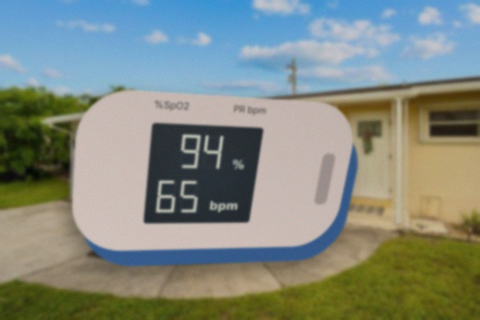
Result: 94 %
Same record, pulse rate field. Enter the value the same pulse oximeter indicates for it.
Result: 65 bpm
